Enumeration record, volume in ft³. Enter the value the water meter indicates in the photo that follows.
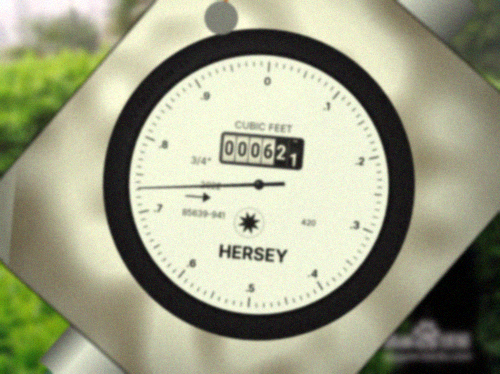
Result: 620.73 ft³
